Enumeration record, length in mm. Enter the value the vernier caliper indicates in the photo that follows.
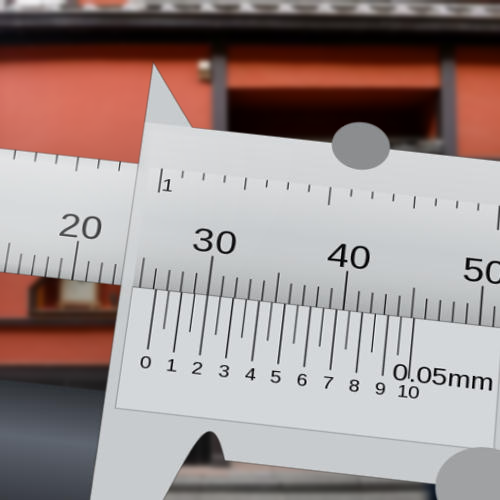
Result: 26.2 mm
